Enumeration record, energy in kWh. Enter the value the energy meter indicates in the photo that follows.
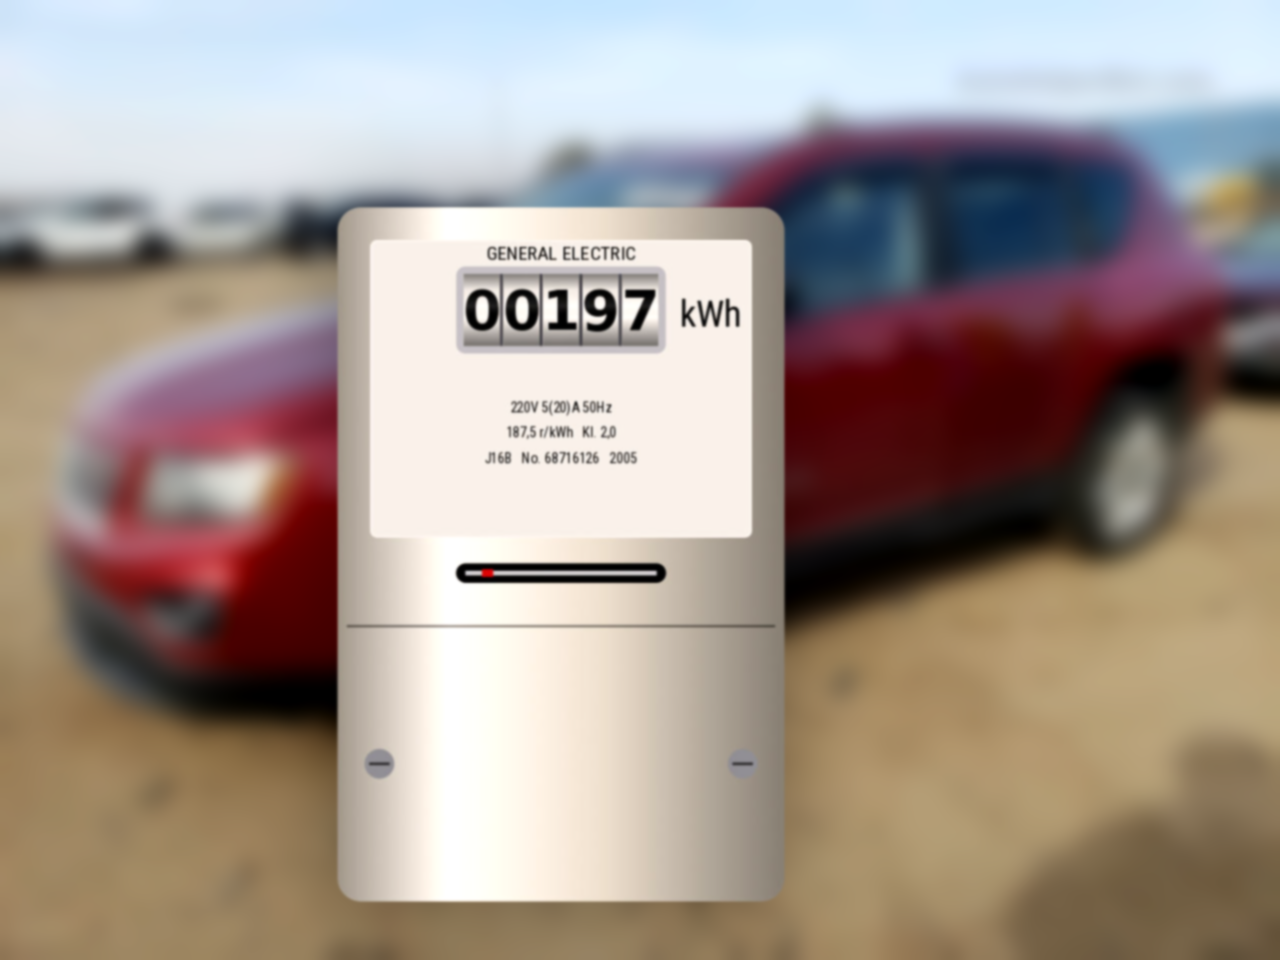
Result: 197 kWh
